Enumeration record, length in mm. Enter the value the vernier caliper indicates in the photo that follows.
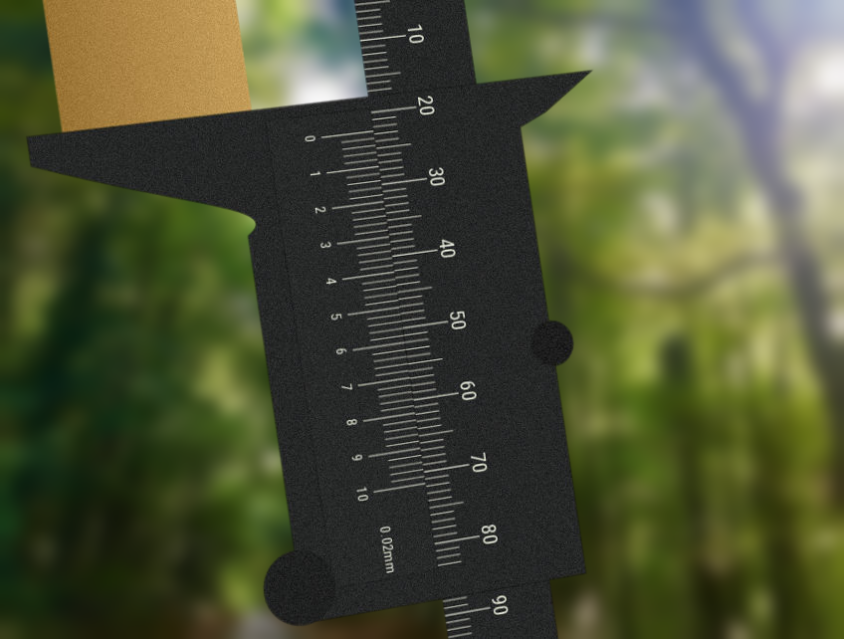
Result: 22.6 mm
